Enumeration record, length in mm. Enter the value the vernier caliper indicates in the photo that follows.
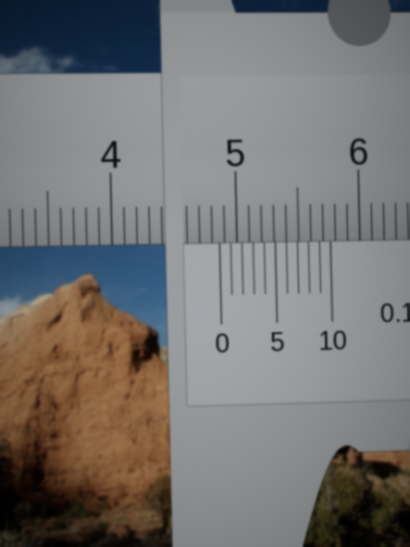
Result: 48.6 mm
